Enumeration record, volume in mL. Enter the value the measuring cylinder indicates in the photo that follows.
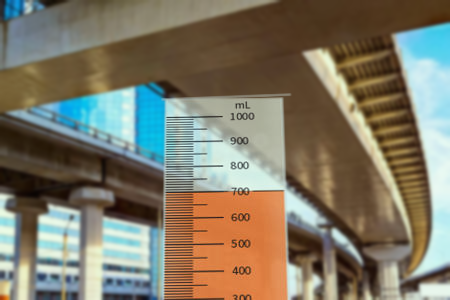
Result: 700 mL
